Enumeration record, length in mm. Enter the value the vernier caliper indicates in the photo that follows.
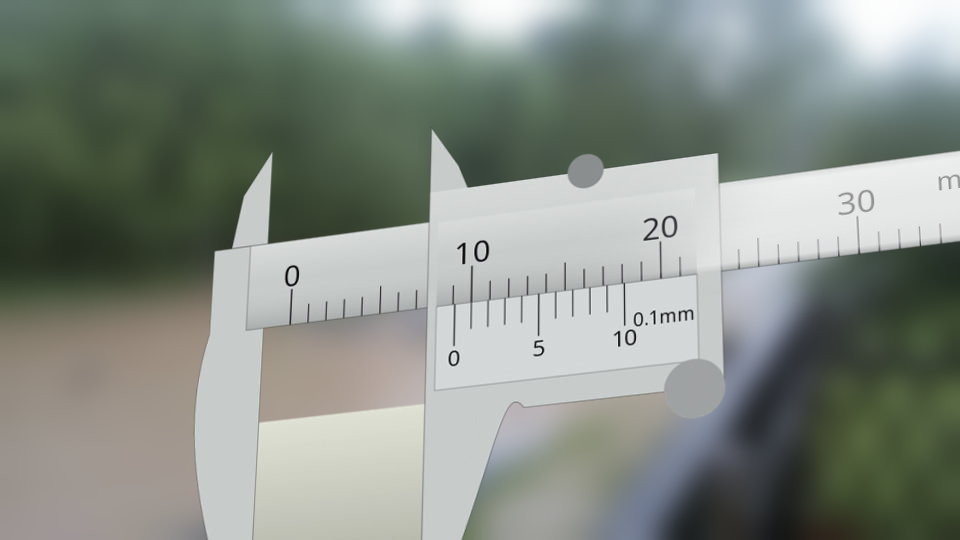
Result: 9.1 mm
